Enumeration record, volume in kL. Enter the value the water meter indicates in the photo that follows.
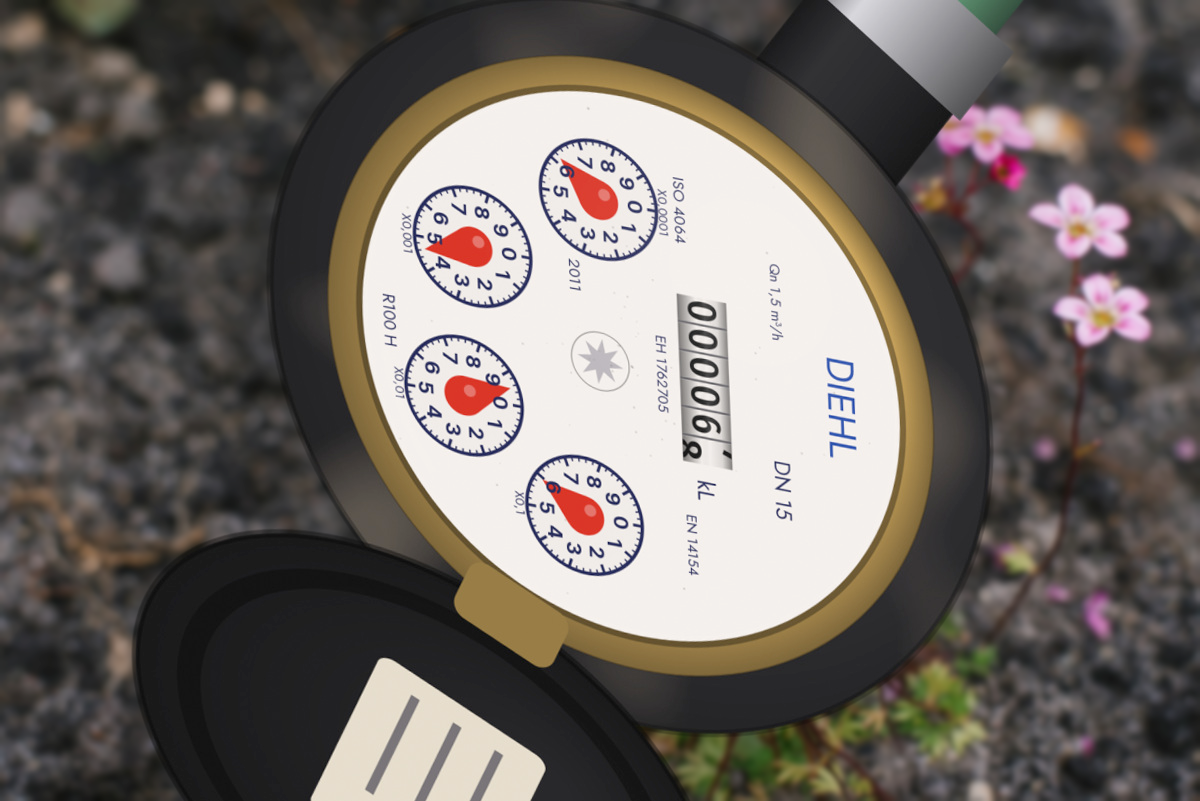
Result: 67.5946 kL
